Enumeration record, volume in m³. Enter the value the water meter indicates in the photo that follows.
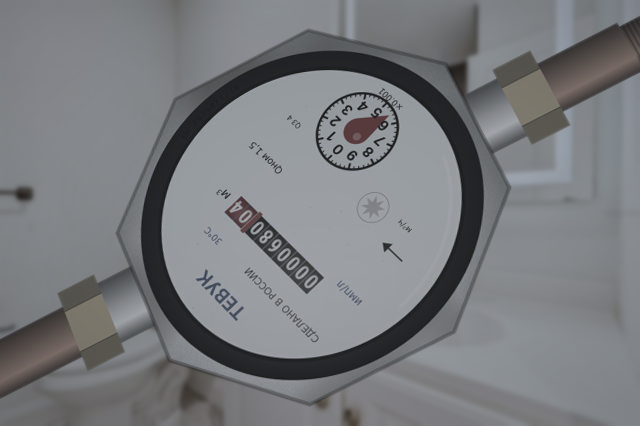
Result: 680.045 m³
